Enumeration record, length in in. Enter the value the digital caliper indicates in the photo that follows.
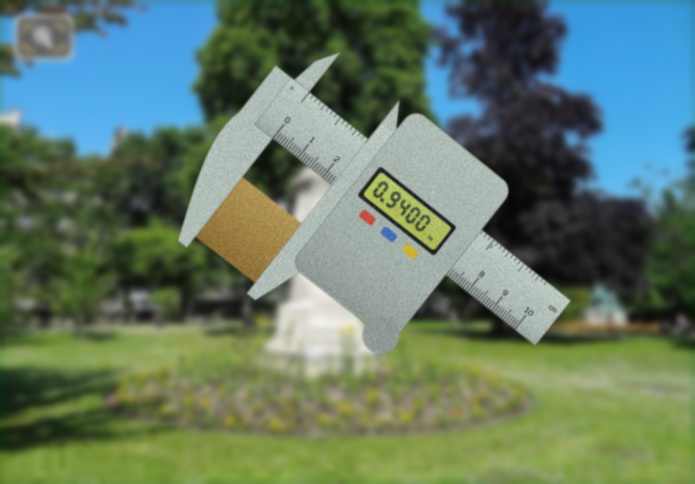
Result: 0.9400 in
